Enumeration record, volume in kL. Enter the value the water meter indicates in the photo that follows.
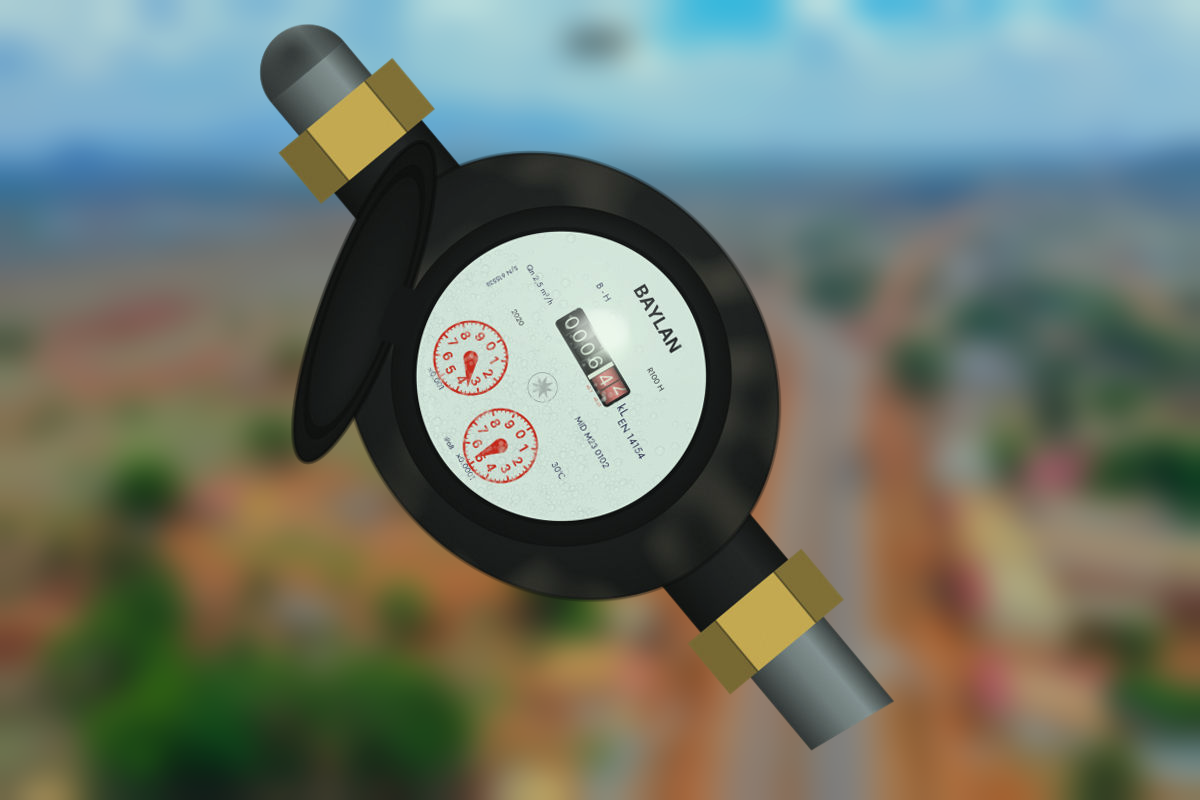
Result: 6.4235 kL
